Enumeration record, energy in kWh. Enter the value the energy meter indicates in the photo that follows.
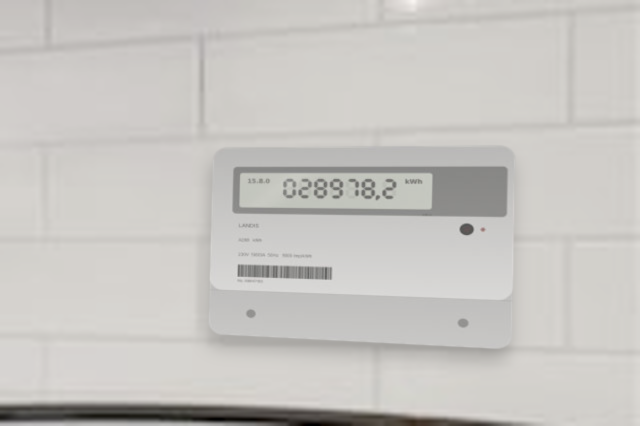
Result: 28978.2 kWh
